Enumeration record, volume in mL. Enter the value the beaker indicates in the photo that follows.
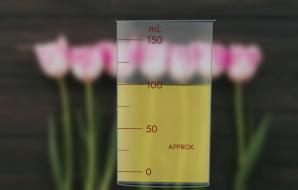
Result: 100 mL
